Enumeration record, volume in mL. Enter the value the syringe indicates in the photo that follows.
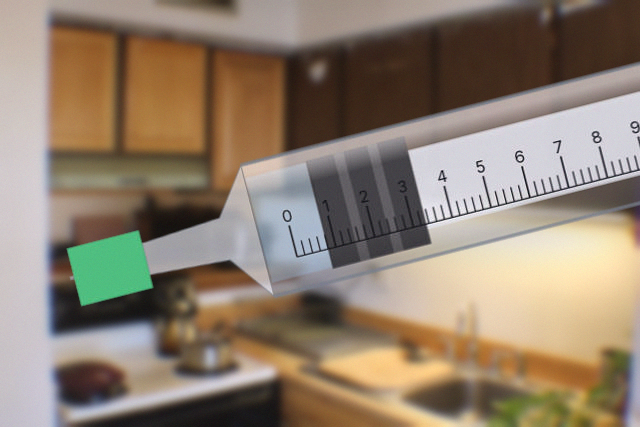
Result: 0.8 mL
